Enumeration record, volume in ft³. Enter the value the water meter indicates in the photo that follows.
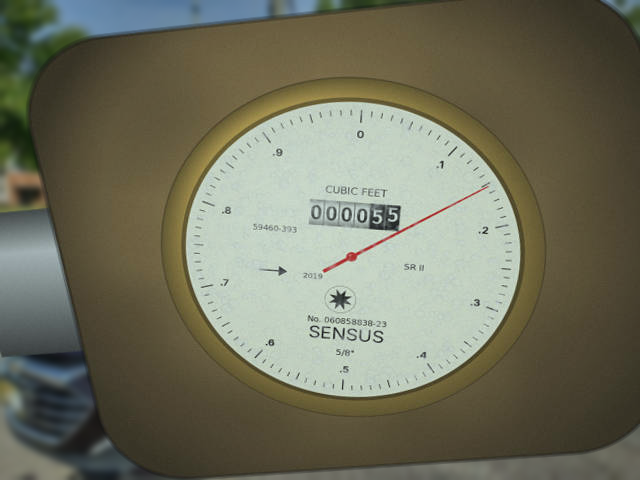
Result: 55.15 ft³
